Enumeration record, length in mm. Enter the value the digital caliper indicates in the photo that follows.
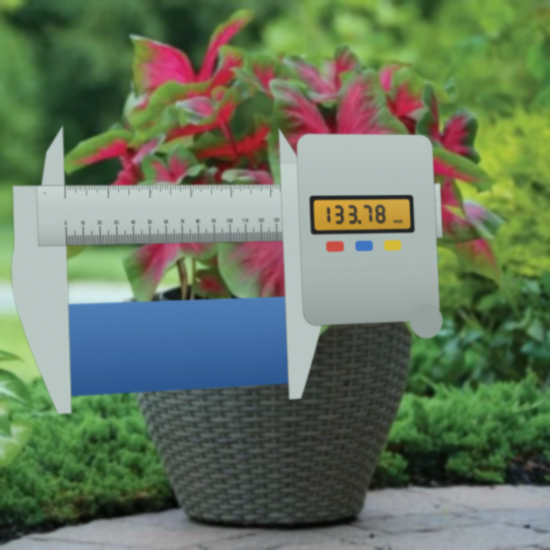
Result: 133.78 mm
